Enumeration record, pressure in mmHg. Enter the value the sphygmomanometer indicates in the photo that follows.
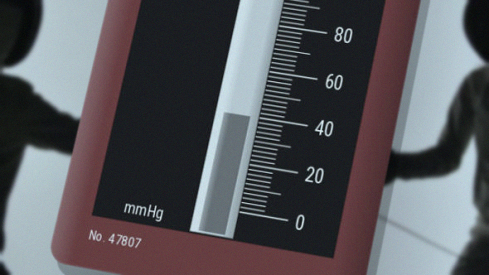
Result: 40 mmHg
